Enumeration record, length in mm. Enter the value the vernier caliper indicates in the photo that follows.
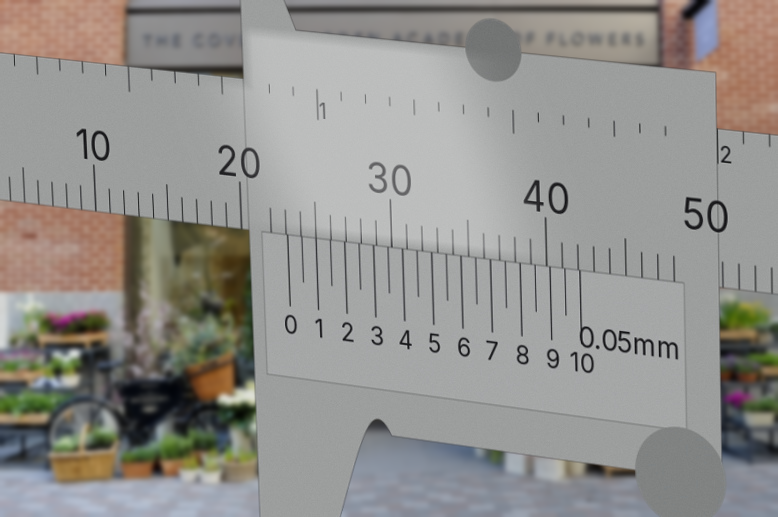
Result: 23.1 mm
